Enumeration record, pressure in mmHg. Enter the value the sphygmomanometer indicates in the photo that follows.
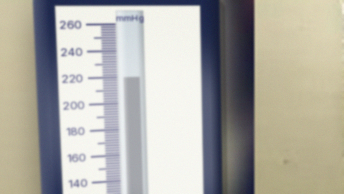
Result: 220 mmHg
